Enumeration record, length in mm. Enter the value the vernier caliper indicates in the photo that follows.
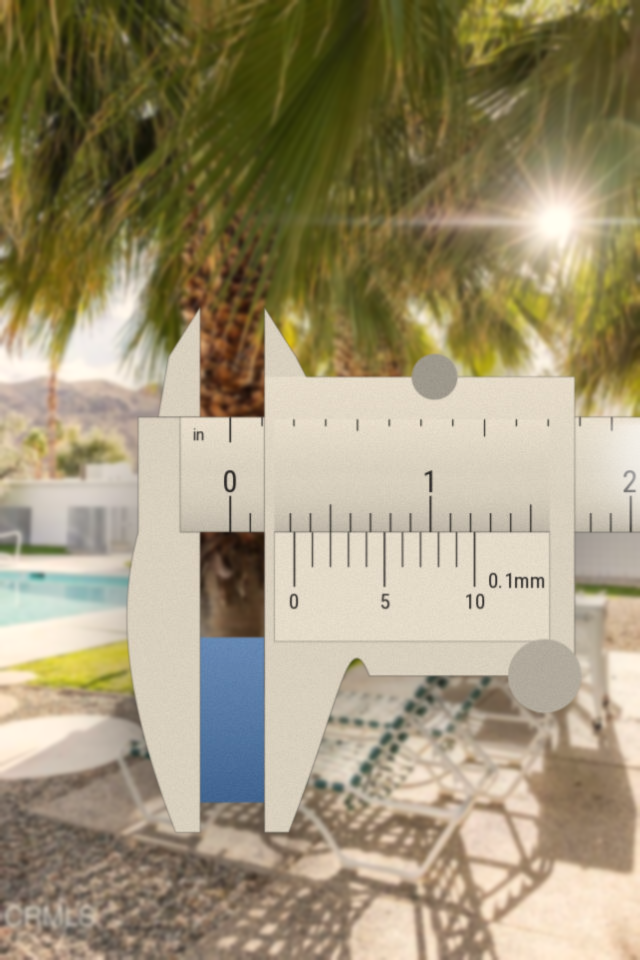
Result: 3.2 mm
